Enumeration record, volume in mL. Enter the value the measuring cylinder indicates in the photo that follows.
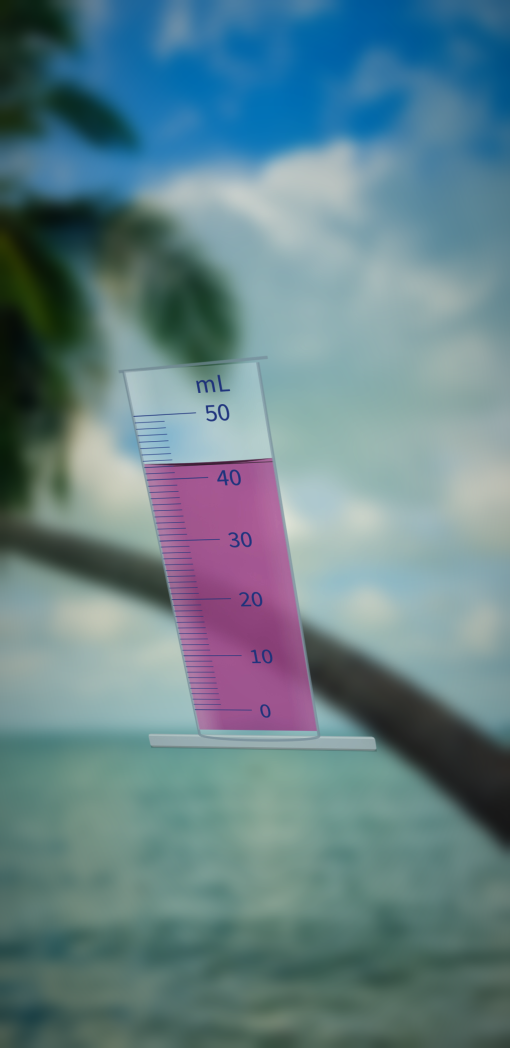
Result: 42 mL
